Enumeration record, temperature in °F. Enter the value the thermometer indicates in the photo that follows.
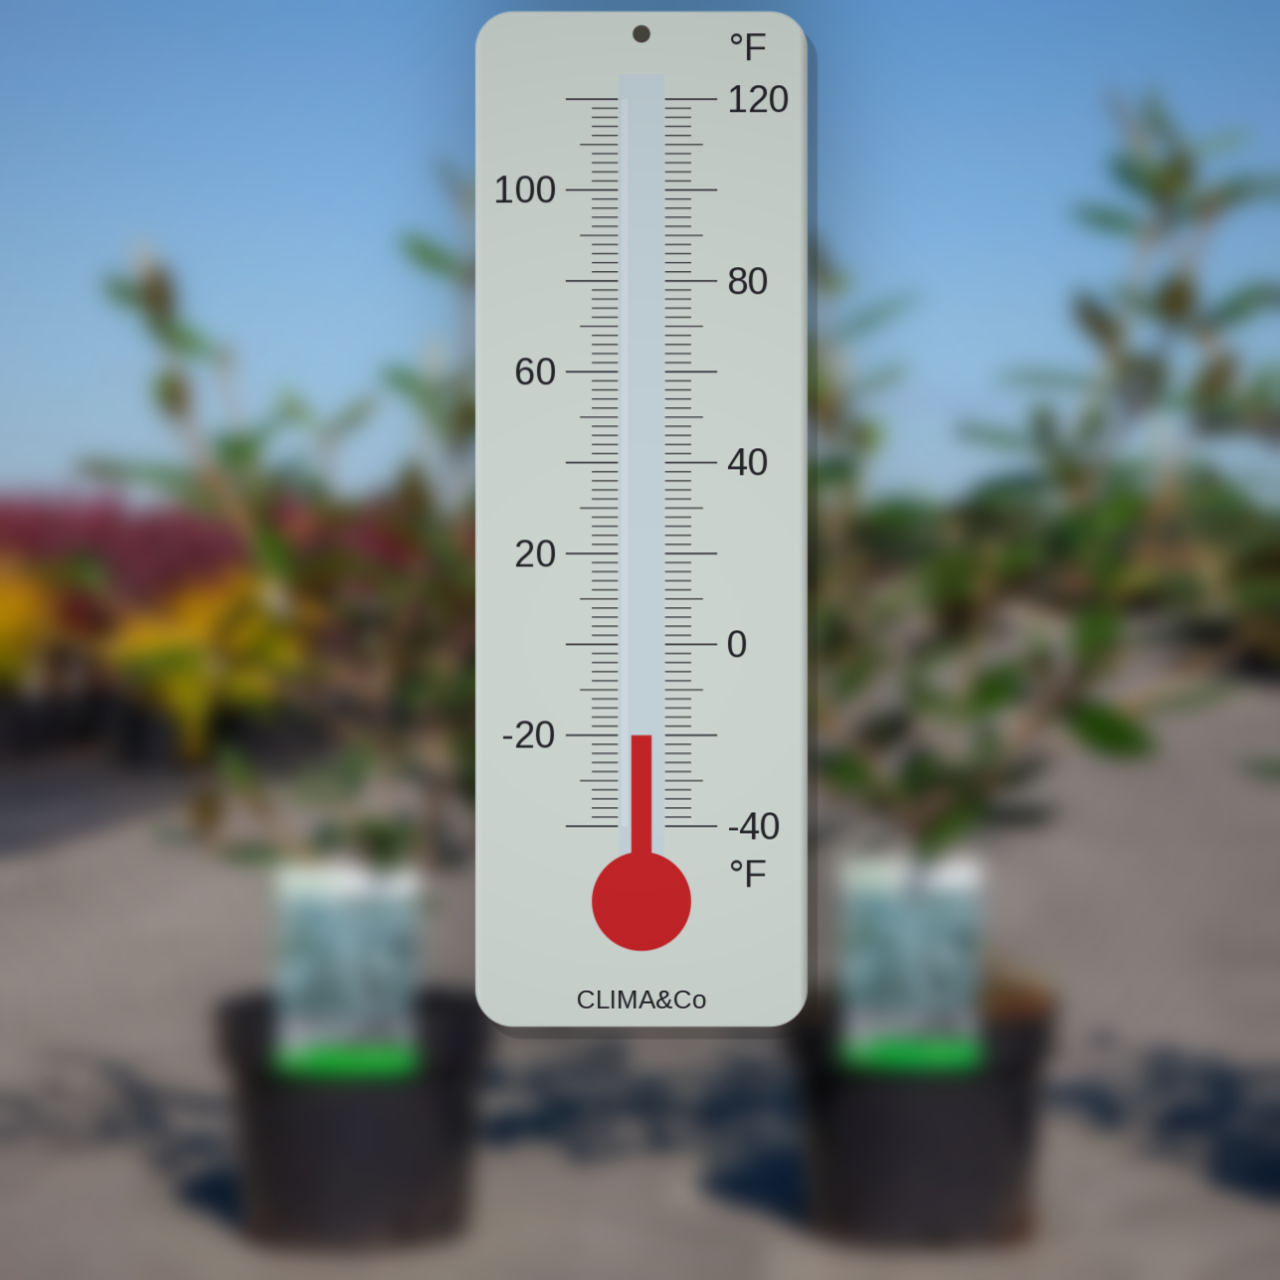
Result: -20 °F
